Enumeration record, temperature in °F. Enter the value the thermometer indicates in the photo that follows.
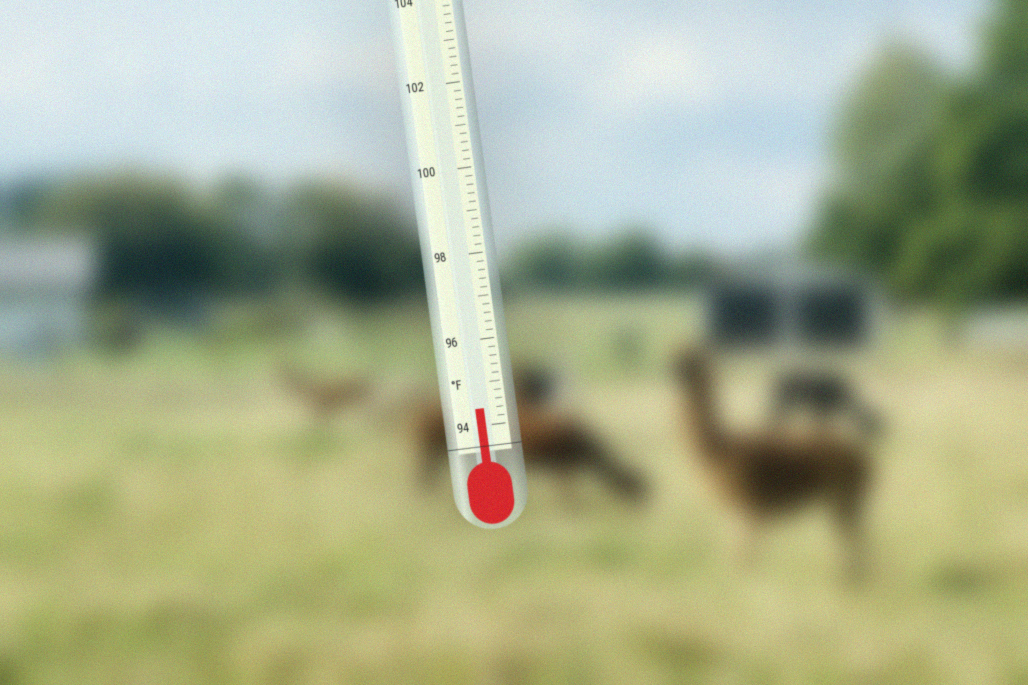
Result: 94.4 °F
